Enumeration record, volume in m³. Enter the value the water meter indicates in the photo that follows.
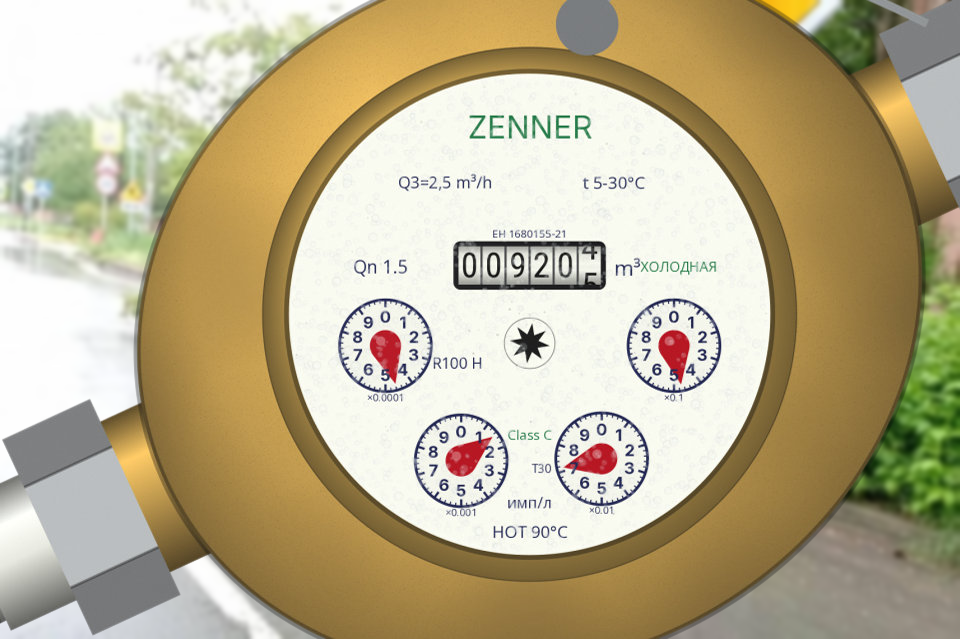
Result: 9204.4714 m³
